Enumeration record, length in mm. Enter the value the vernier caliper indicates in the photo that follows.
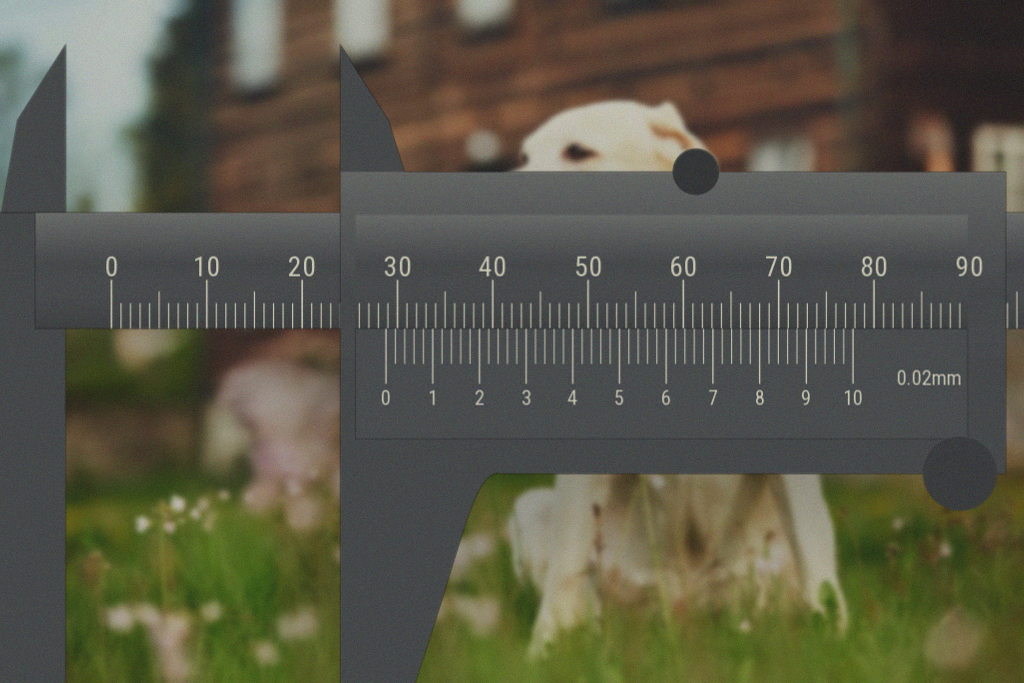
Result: 28.8 mm
